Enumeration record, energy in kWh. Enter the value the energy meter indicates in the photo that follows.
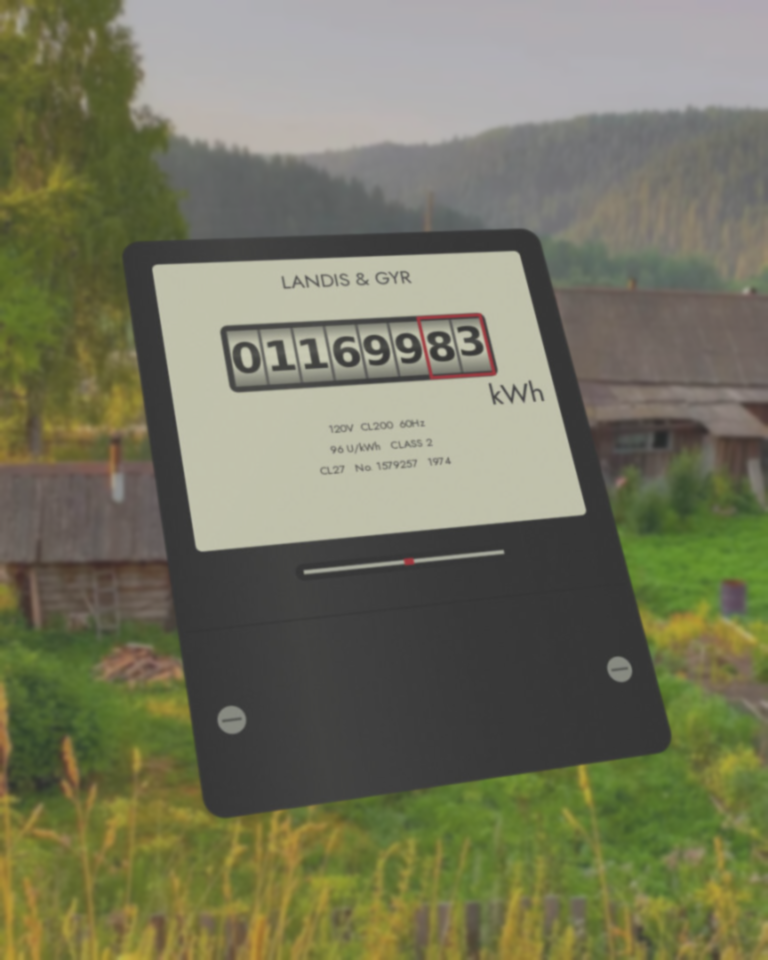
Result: 11699.83 kWh
